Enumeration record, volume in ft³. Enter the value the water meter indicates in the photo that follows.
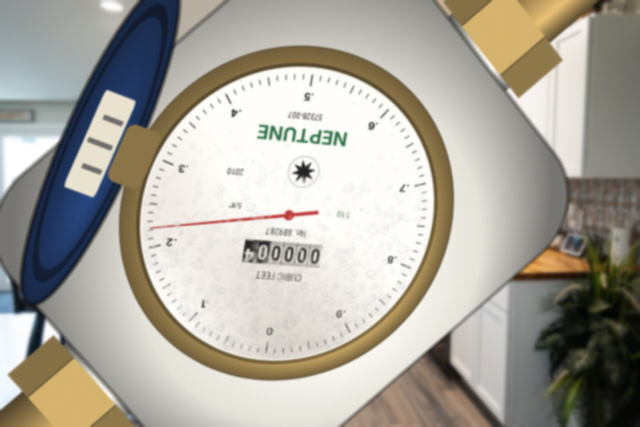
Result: 4.22 ft³
